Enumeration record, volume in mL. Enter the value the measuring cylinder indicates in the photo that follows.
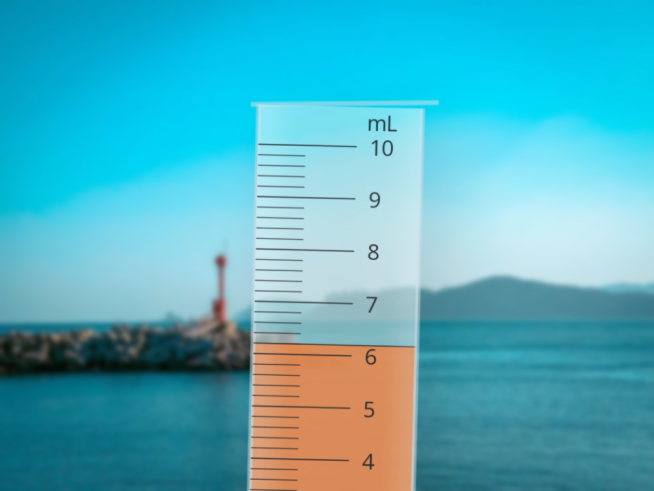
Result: 6.2 mL
